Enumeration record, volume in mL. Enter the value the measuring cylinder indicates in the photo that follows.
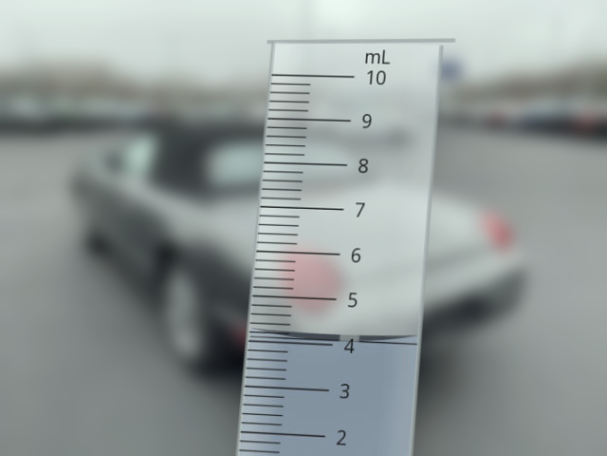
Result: 4.1 mL
